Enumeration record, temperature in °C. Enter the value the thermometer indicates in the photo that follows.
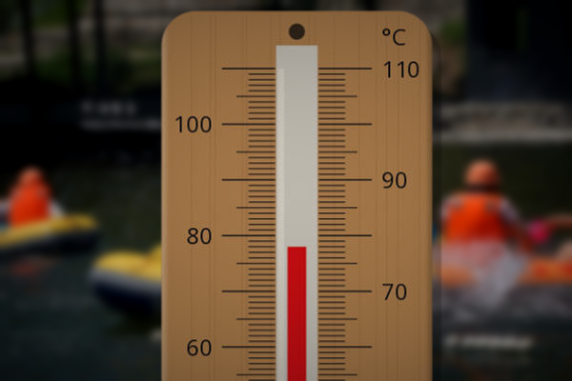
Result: 78 °C
